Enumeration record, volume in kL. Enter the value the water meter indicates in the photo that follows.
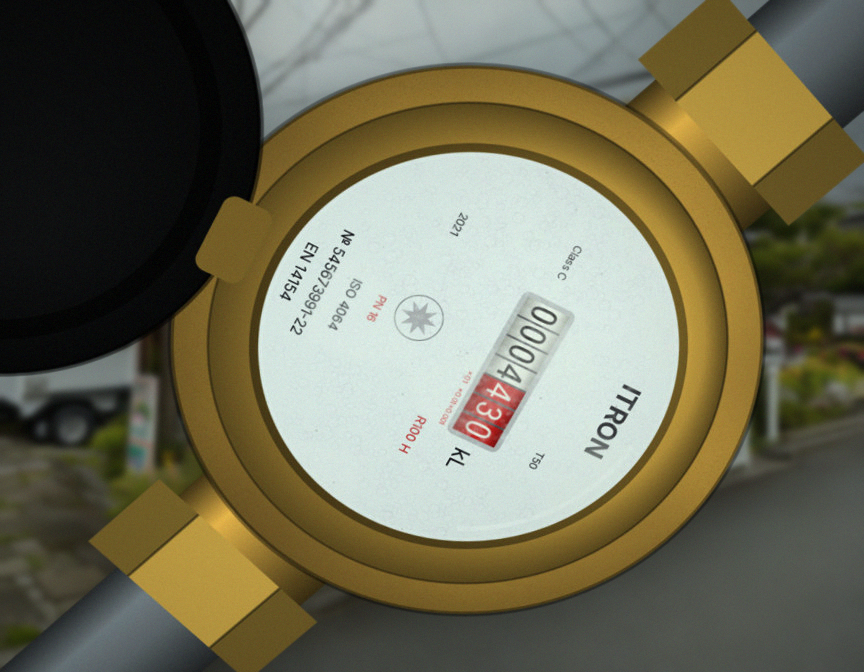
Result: 4.430 kL
